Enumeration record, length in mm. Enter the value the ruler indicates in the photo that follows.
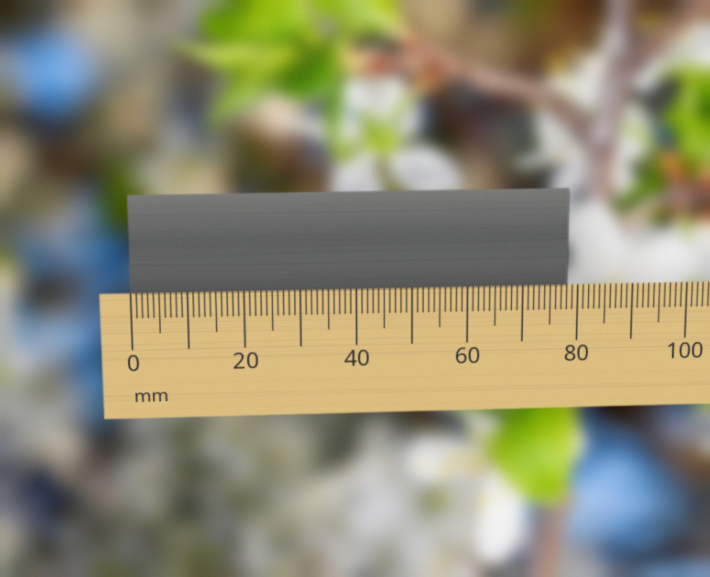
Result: 78 mm
